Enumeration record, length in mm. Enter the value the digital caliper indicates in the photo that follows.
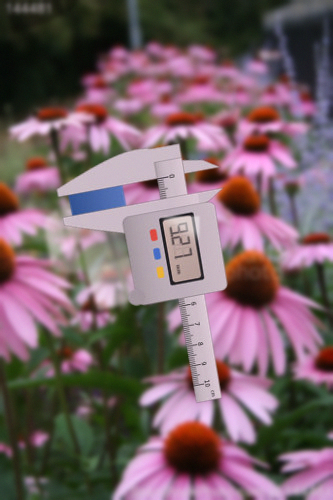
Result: 9.27 mm
